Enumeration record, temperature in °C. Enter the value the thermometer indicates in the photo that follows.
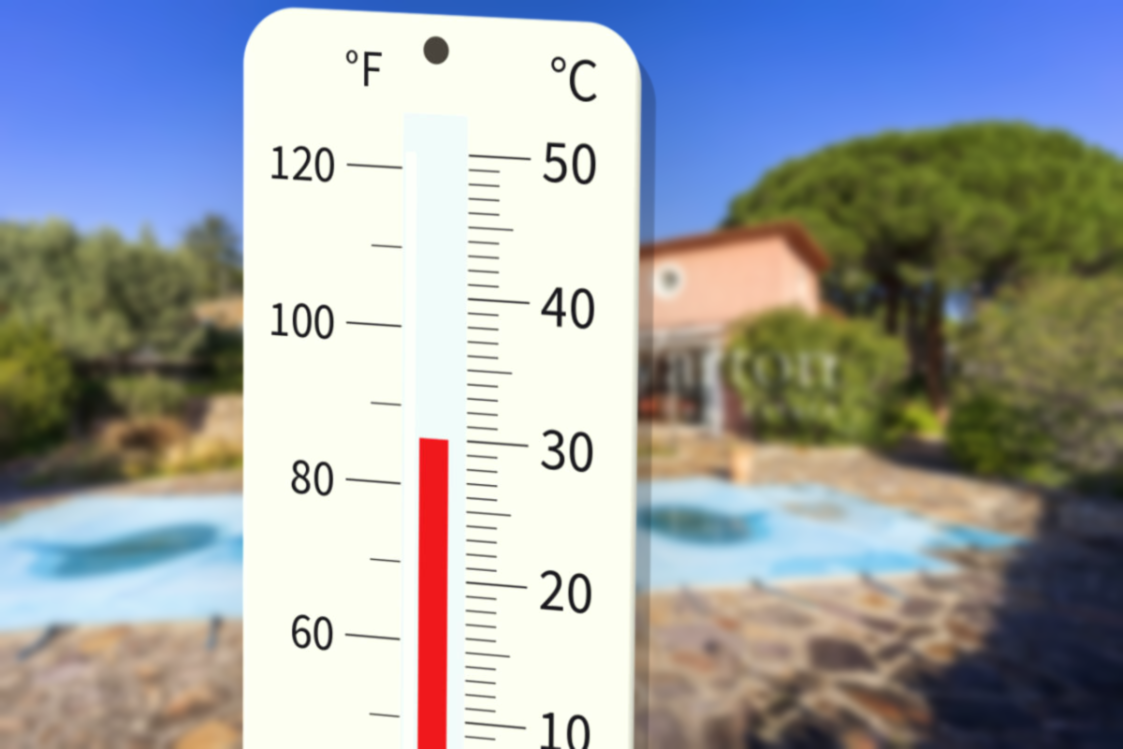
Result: 30 °C
